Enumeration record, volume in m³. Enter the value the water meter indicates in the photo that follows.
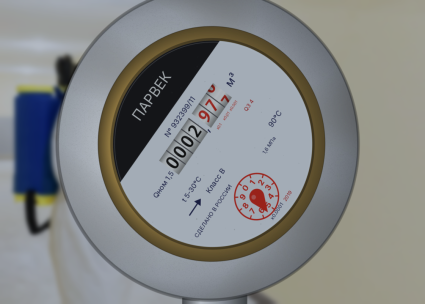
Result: 2.9765 m³
